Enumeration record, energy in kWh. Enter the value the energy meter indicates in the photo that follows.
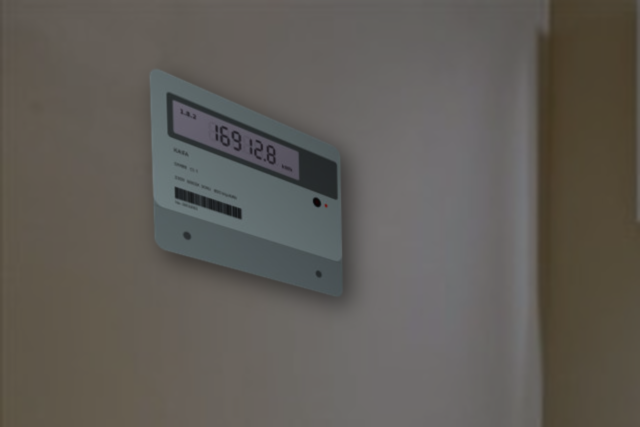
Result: 16912.8 kWh
